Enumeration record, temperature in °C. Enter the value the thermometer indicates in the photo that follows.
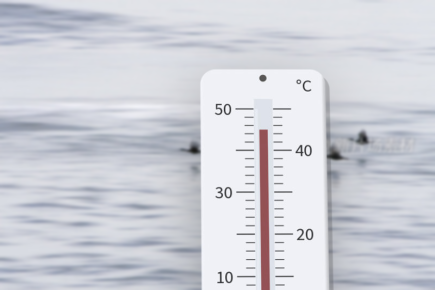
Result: 45 °C
